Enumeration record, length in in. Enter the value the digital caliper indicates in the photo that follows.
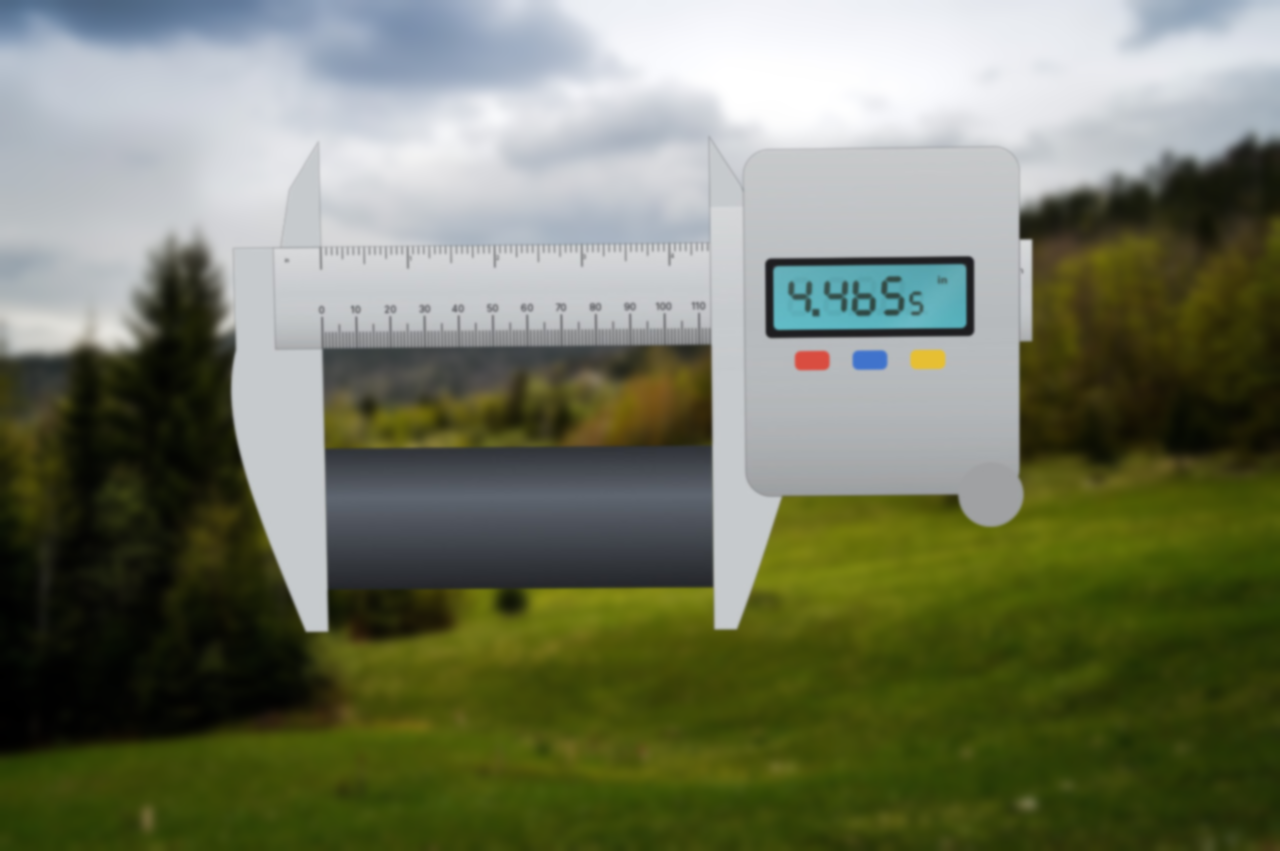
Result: 4.4655 in
